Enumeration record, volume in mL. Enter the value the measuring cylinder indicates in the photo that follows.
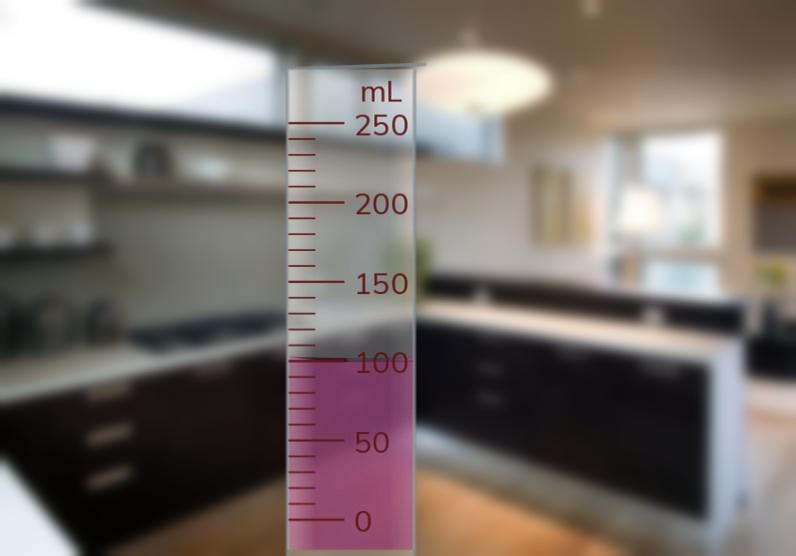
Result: 100 mL
